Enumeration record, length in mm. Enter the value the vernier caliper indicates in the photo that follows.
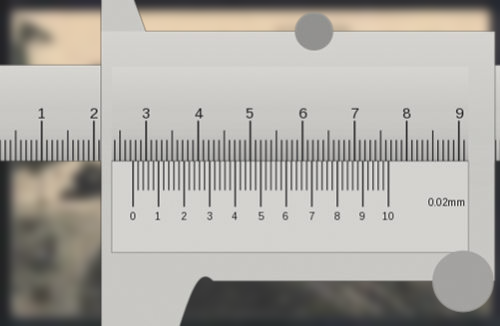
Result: 27.5 mm
